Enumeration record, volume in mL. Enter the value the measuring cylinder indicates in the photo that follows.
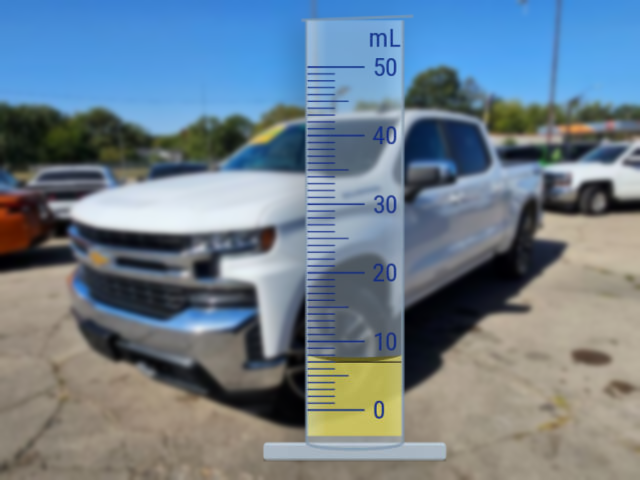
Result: 7 mL
